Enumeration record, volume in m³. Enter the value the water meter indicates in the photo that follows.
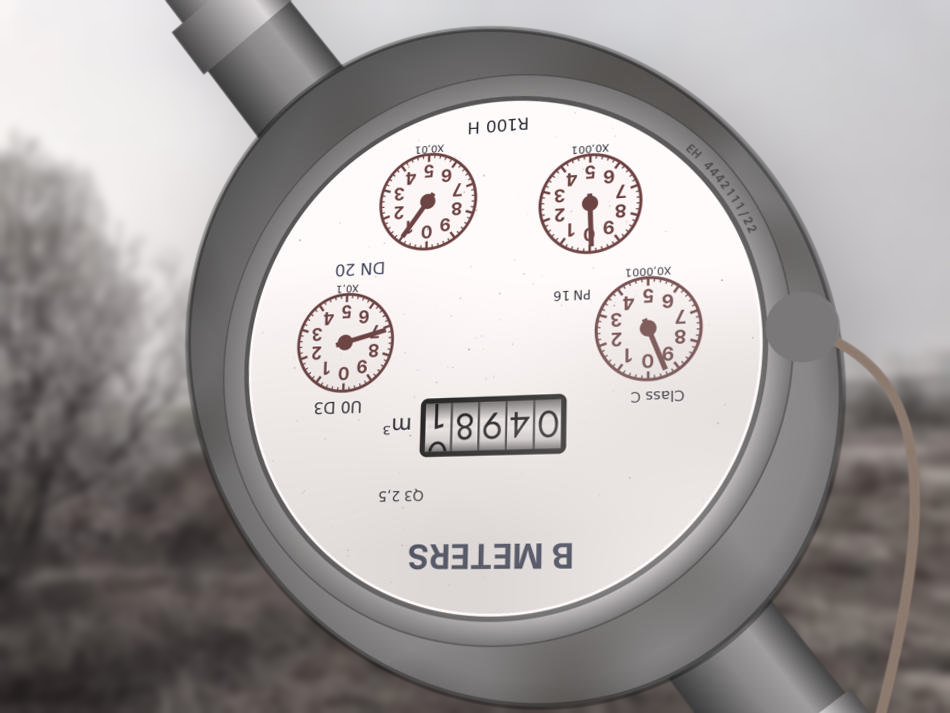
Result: 4980.7099 m³
